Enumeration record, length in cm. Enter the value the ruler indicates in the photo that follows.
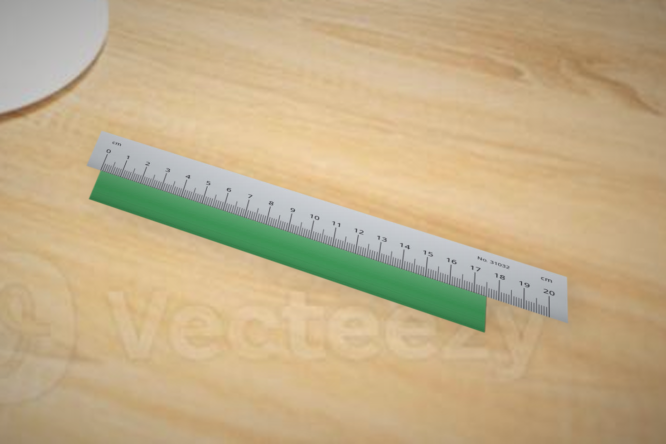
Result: 17.5 cm
